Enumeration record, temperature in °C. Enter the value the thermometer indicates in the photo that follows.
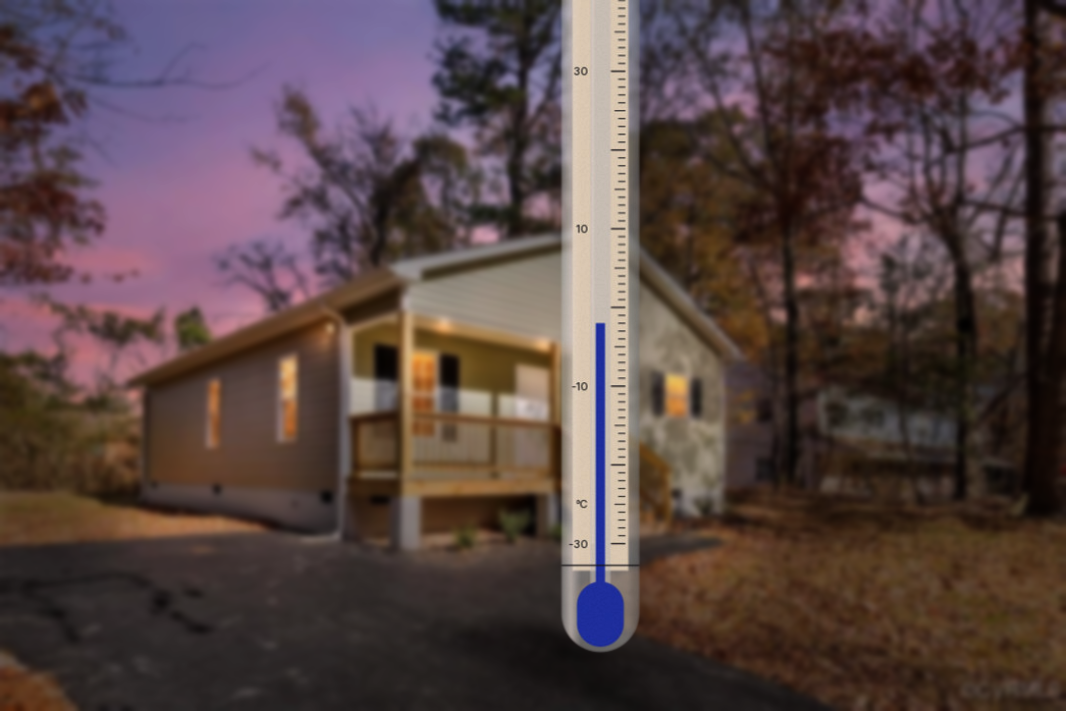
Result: -2 °C
